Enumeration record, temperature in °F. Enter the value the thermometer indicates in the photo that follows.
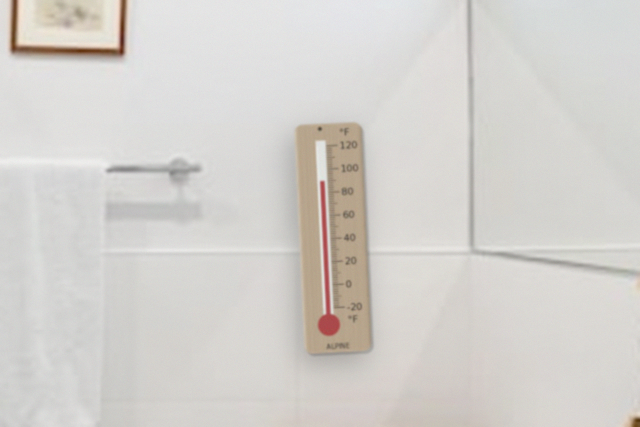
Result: 90 °F
